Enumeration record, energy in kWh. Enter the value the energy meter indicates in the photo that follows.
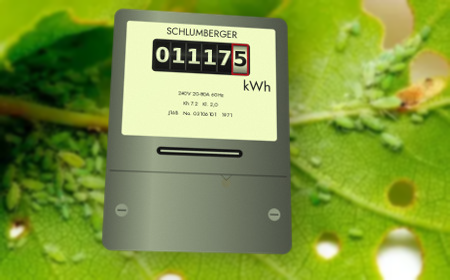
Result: 1117.5 kWh
